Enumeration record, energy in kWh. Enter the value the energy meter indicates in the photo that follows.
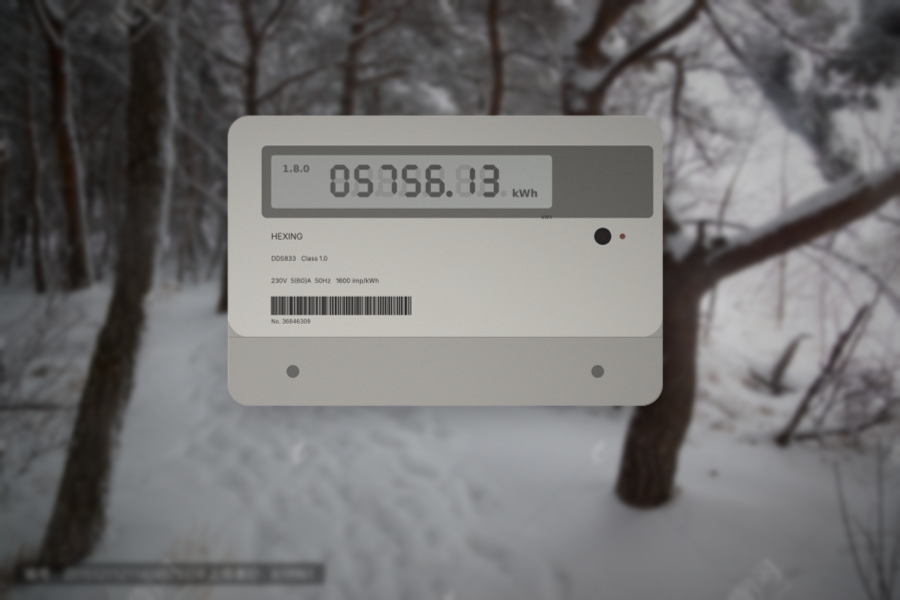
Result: 5756.13 kWh
